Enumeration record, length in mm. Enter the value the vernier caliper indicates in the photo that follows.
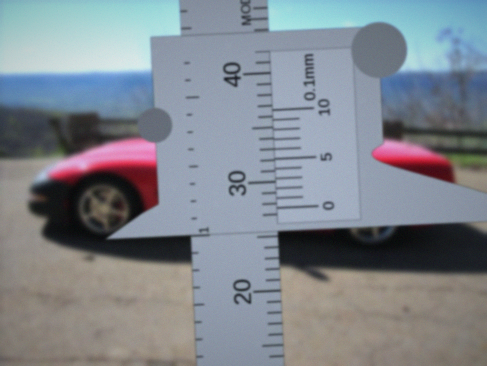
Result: 27.6 mm
